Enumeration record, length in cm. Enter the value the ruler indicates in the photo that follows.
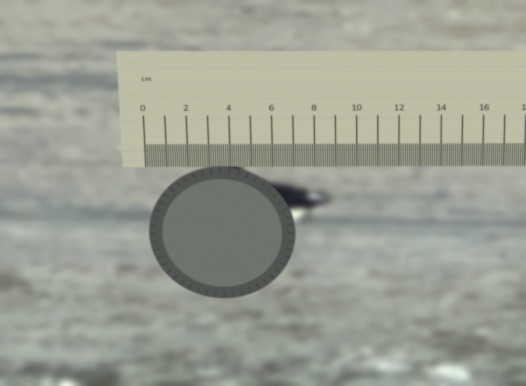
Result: 7 cm
